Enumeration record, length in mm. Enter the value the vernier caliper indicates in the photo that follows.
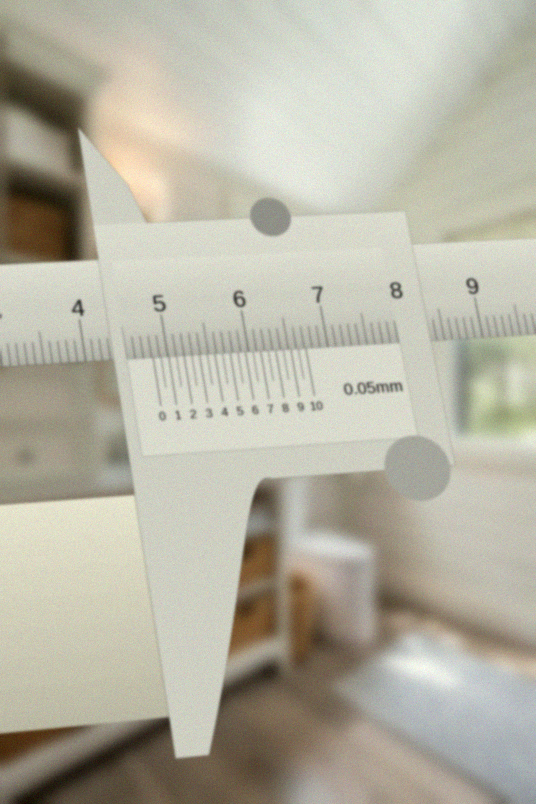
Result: 48.2 mm
